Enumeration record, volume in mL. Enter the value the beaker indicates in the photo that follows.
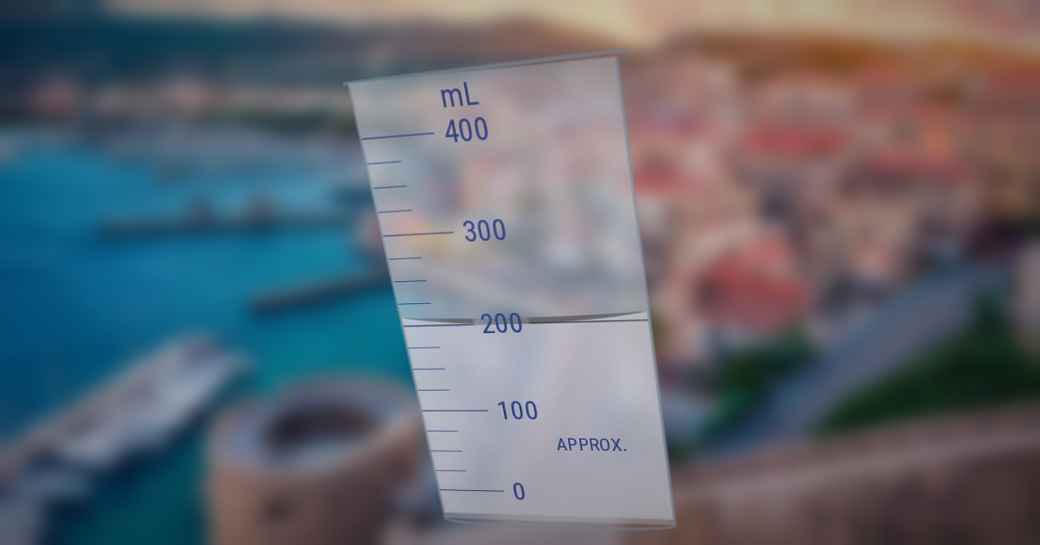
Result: 200 mL
